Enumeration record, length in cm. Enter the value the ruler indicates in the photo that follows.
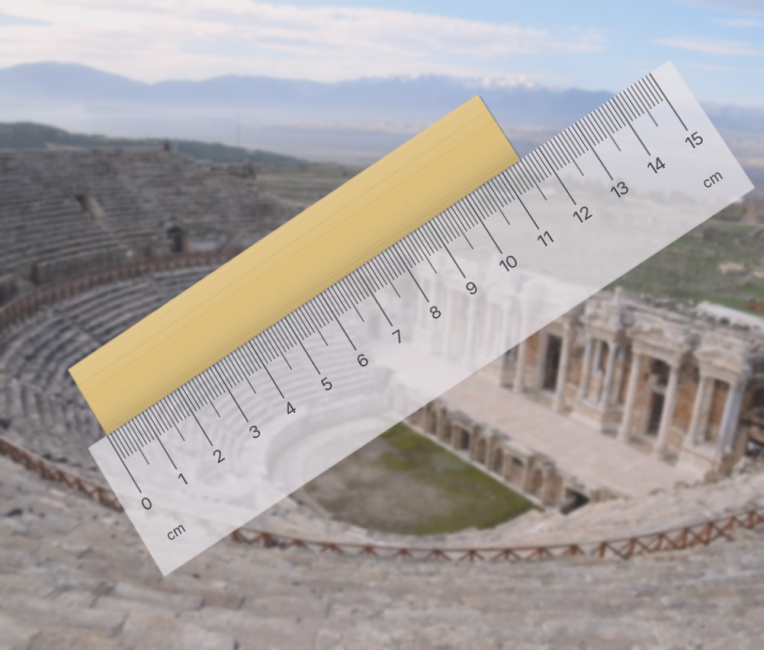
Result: 11.5 cm
